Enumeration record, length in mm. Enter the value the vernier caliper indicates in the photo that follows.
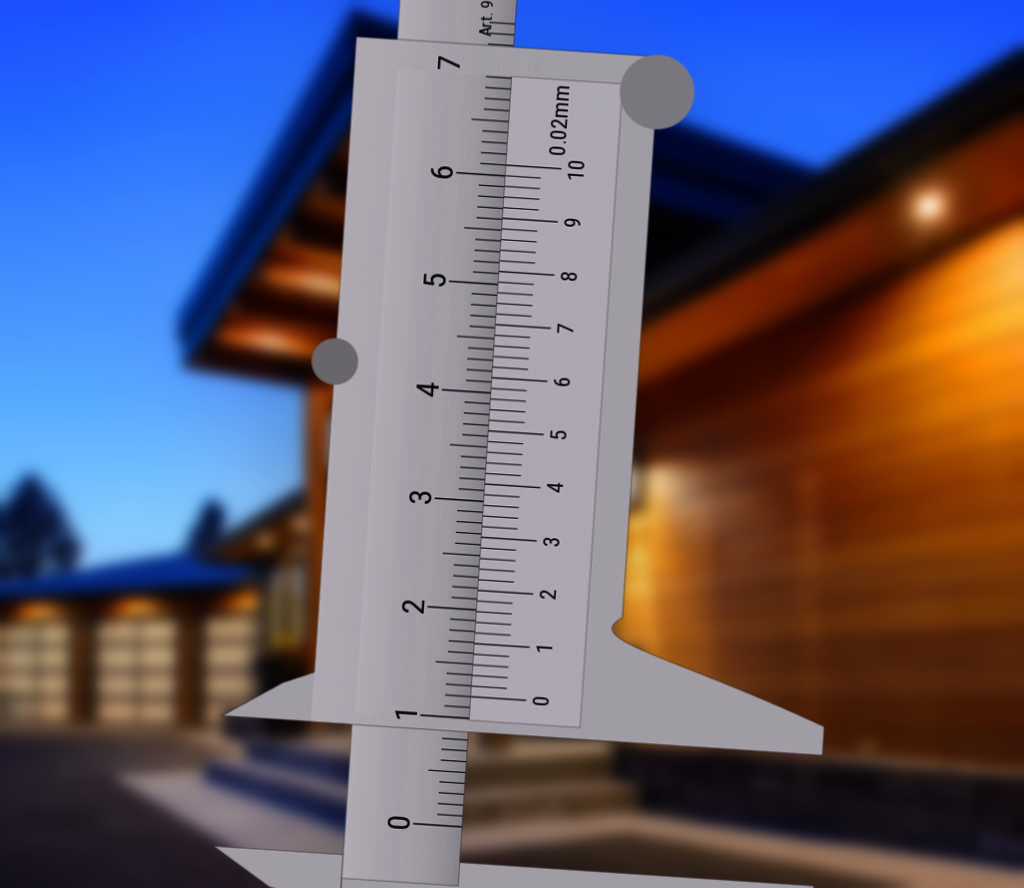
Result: 12.0 mm
